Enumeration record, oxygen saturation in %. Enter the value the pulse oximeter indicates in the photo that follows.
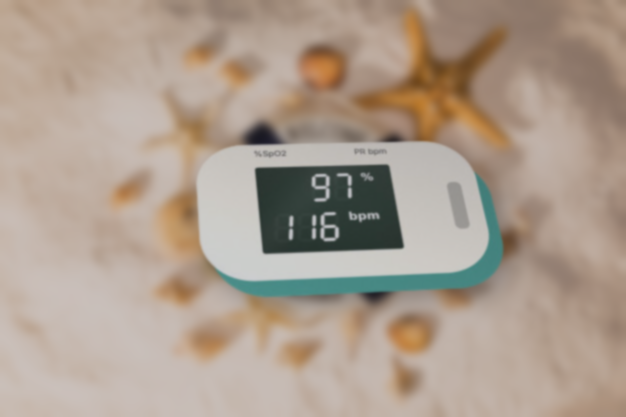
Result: 97 %
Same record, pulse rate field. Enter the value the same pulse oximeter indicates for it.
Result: 116 bpm
